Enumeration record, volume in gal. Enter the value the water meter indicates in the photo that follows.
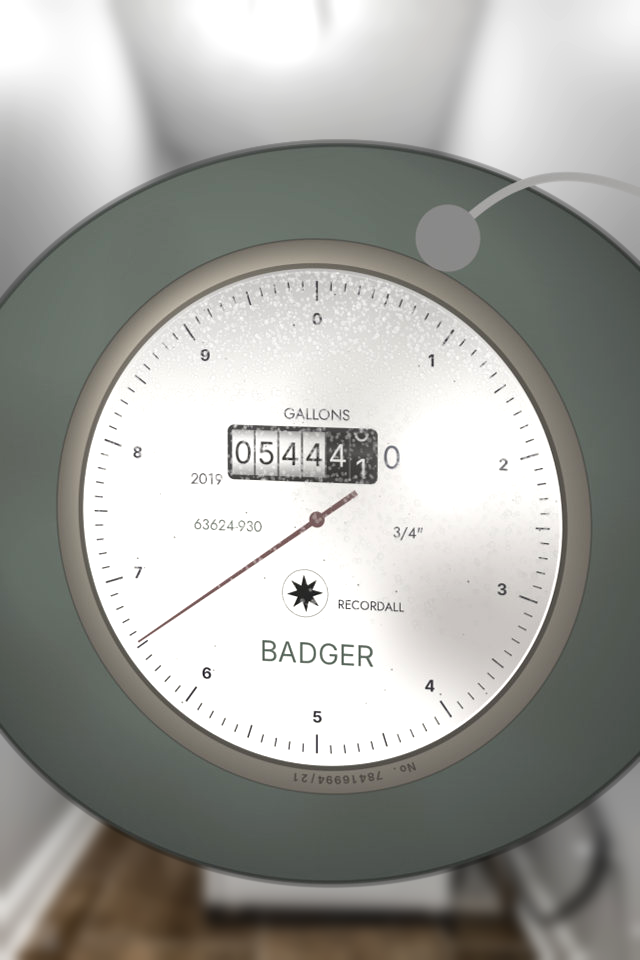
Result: 544406.5 gal
